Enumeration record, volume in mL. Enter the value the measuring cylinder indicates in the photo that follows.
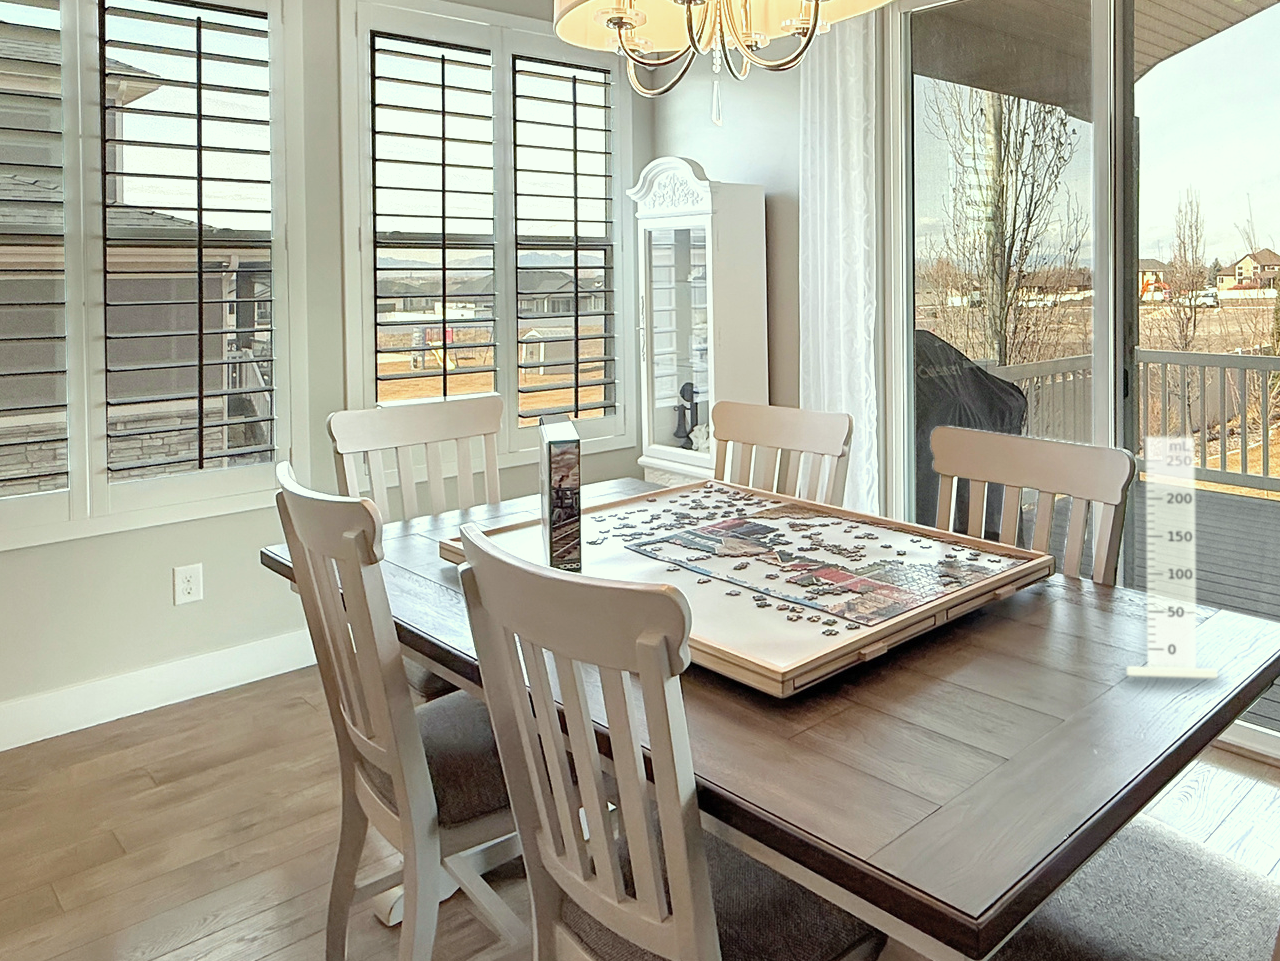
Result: 50 mL
